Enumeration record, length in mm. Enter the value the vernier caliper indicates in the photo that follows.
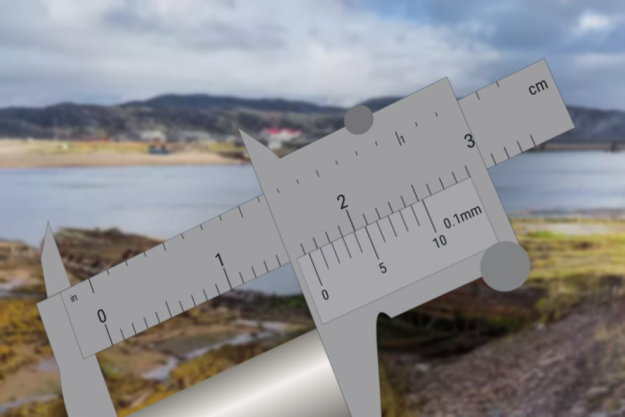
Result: 16.3 mm
